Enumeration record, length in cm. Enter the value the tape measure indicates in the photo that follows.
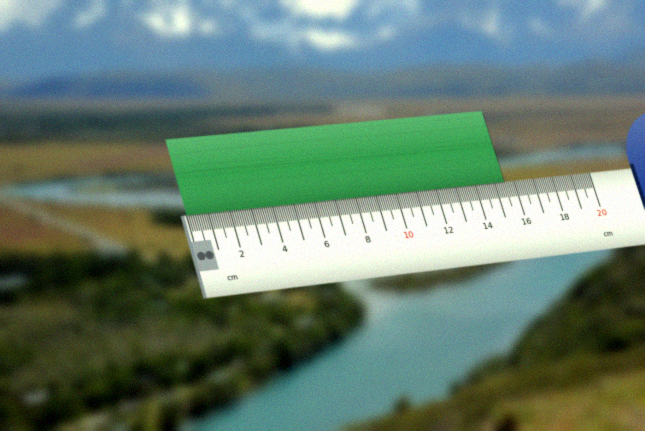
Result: 15.5 cm
